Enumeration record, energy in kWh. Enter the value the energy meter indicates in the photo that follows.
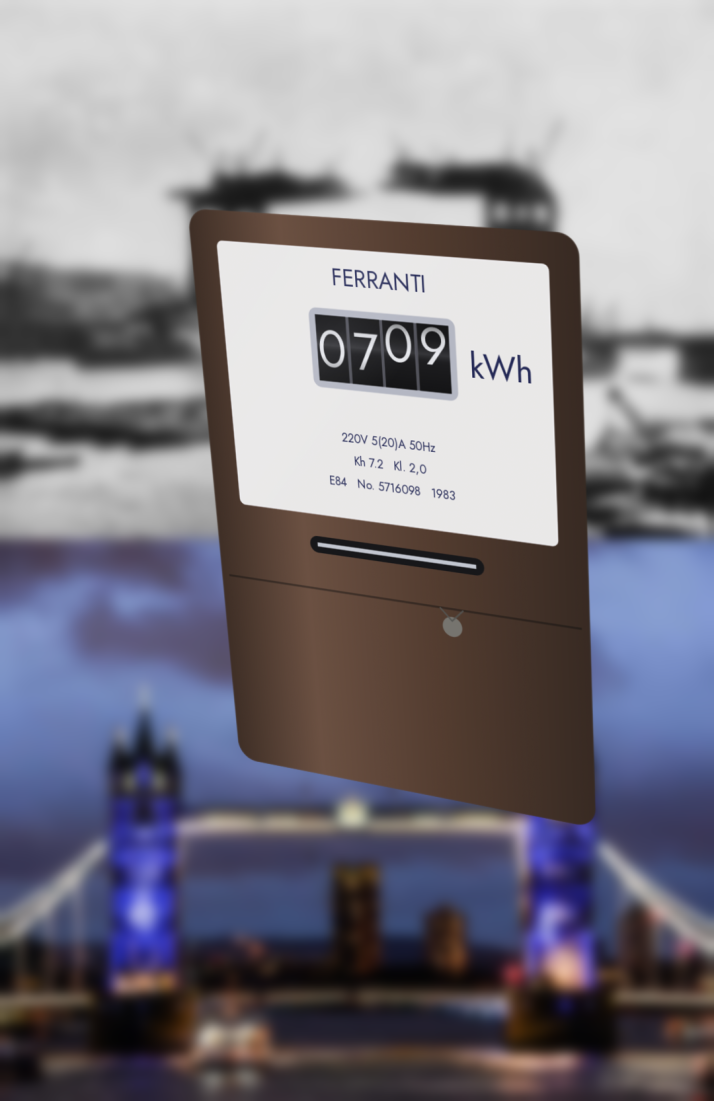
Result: 709 kWh
